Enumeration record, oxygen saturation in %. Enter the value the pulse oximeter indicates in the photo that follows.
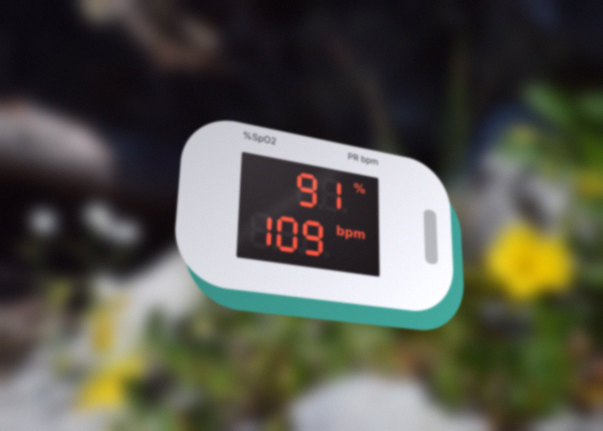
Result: 91 %
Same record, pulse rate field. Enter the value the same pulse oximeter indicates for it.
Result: 109 bpm
